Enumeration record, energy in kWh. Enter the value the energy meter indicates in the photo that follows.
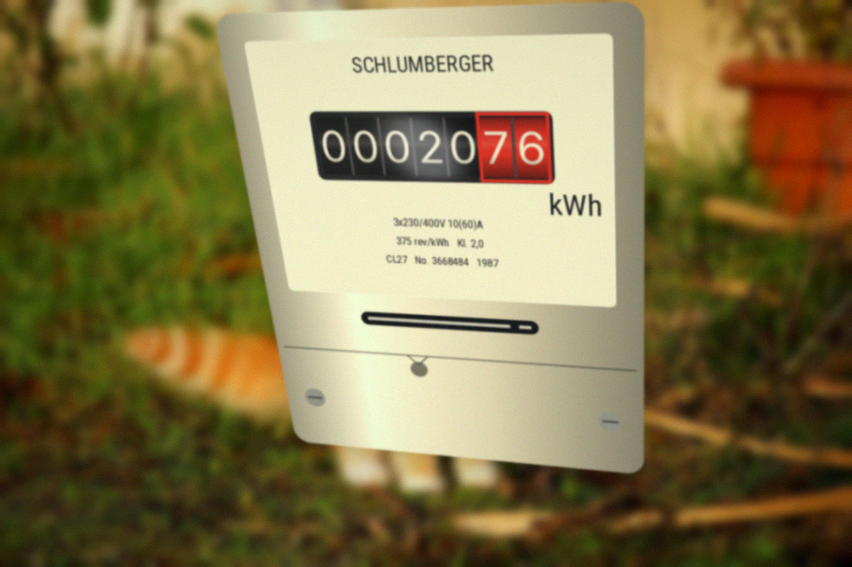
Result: 20.76 kWh
